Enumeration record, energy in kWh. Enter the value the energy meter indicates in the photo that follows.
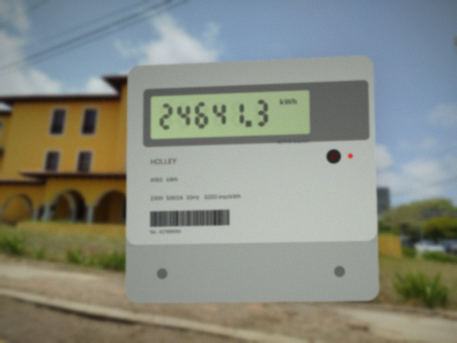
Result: 24641.3 kWh
